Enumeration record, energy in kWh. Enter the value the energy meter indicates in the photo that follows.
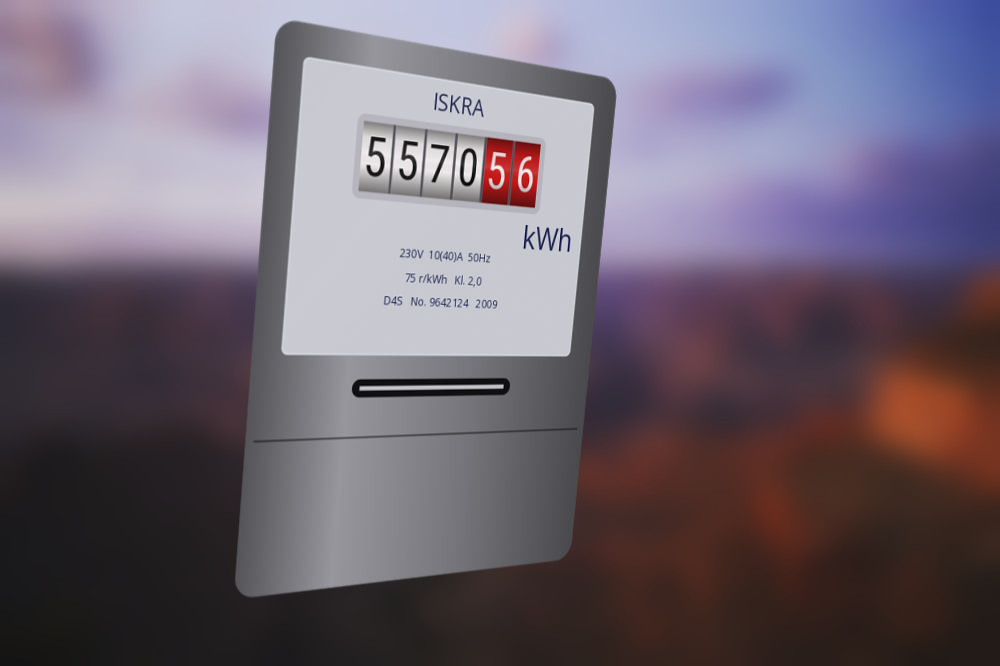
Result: 5570.56 kWh
